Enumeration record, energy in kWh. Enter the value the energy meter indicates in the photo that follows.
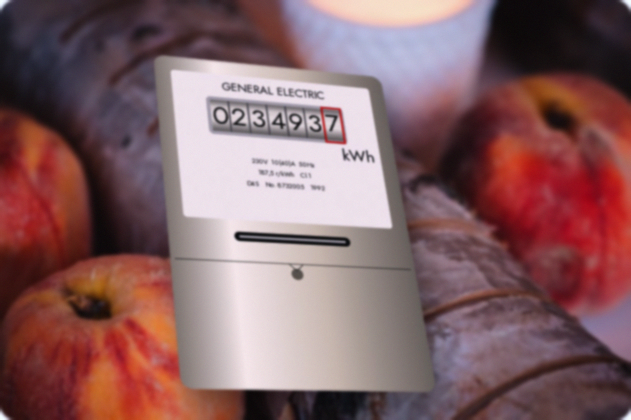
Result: 23493.7 kWh
